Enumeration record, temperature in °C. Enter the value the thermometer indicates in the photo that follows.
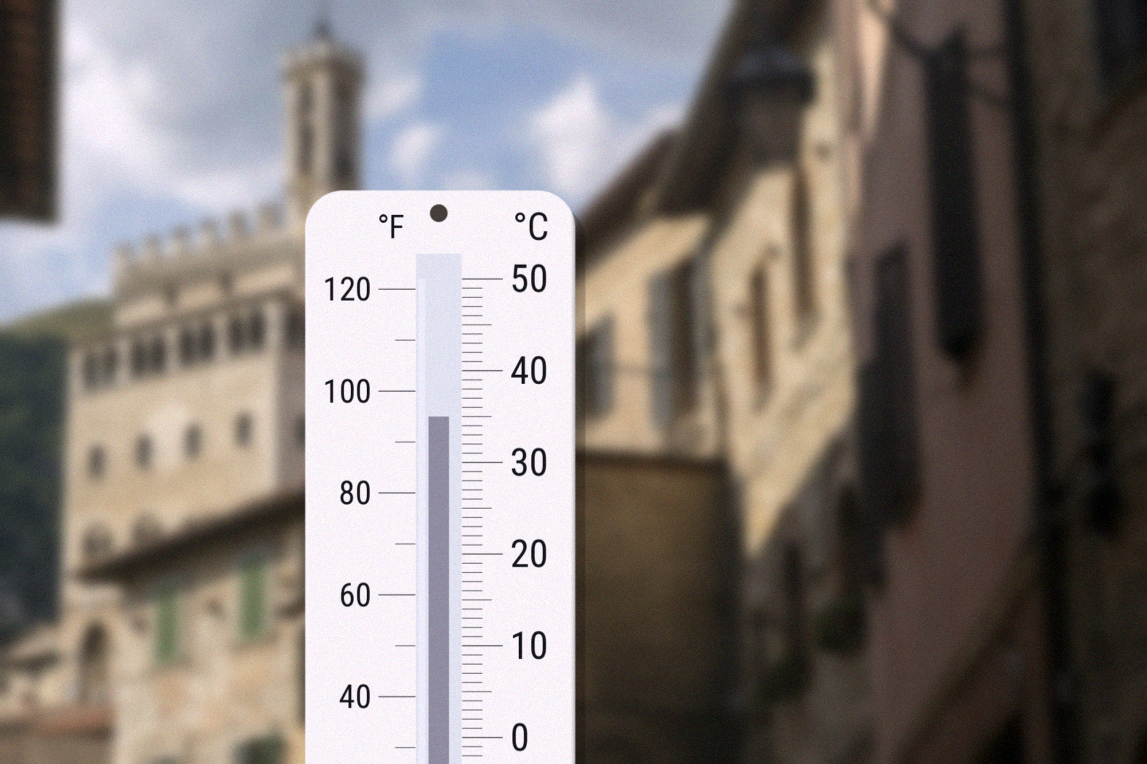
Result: 35 °C
